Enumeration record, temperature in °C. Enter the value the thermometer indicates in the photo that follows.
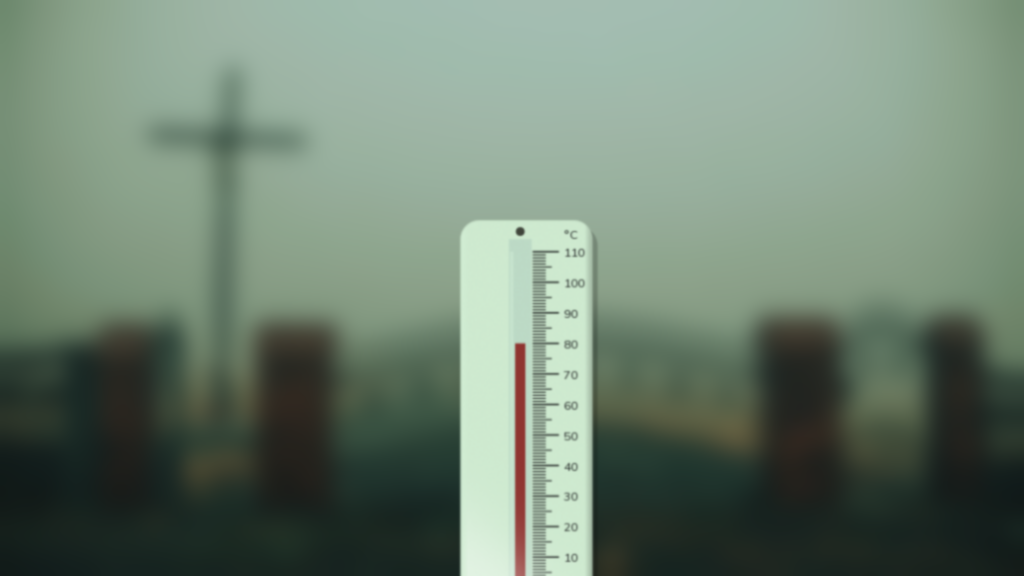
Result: 80 °C
